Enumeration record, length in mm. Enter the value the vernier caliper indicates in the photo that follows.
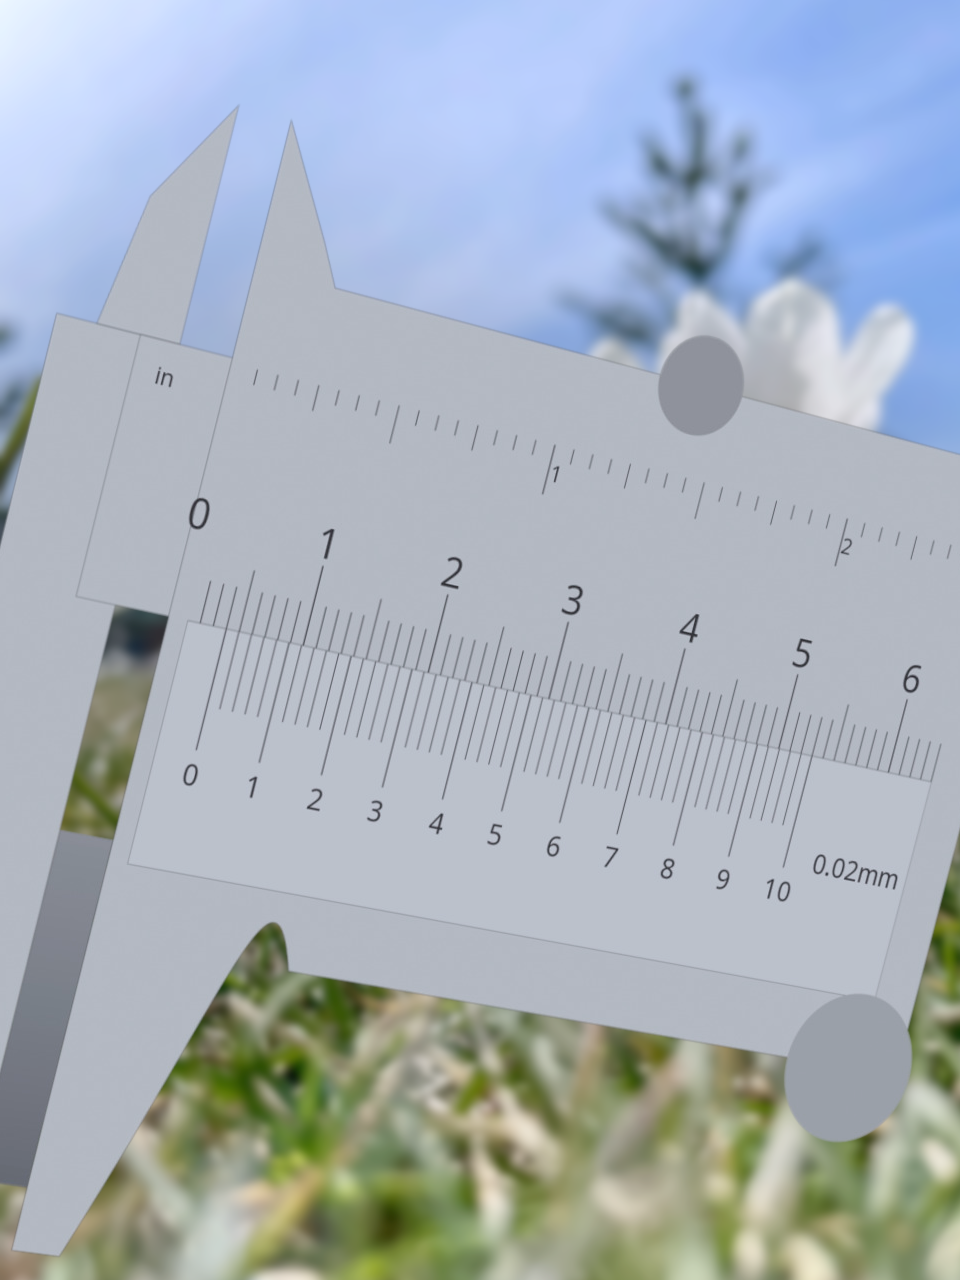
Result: 4.0 mm
